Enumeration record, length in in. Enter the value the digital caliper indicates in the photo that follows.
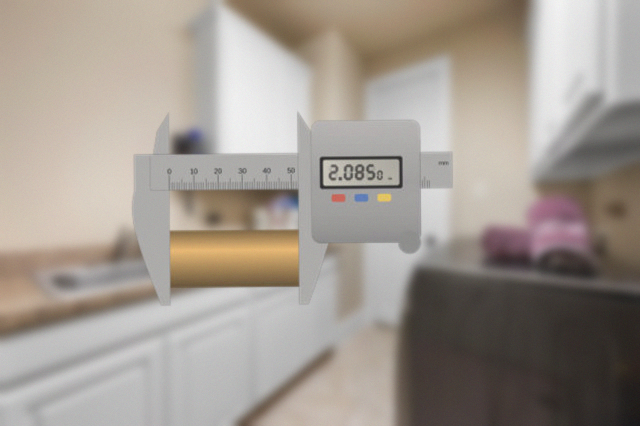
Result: 2.0850 in
